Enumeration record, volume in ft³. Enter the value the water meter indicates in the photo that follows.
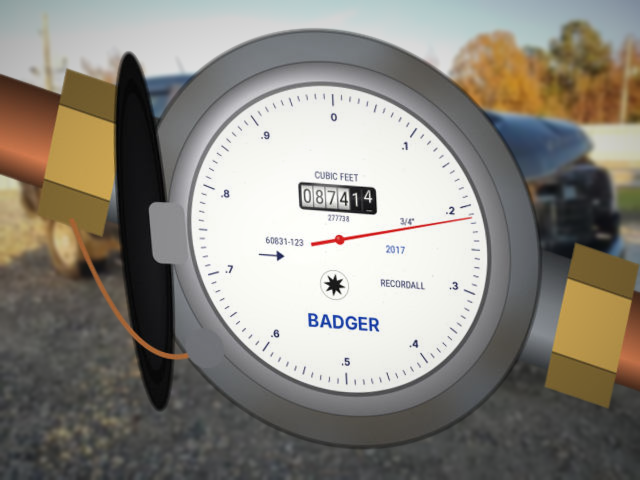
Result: 87414.21 ft³
